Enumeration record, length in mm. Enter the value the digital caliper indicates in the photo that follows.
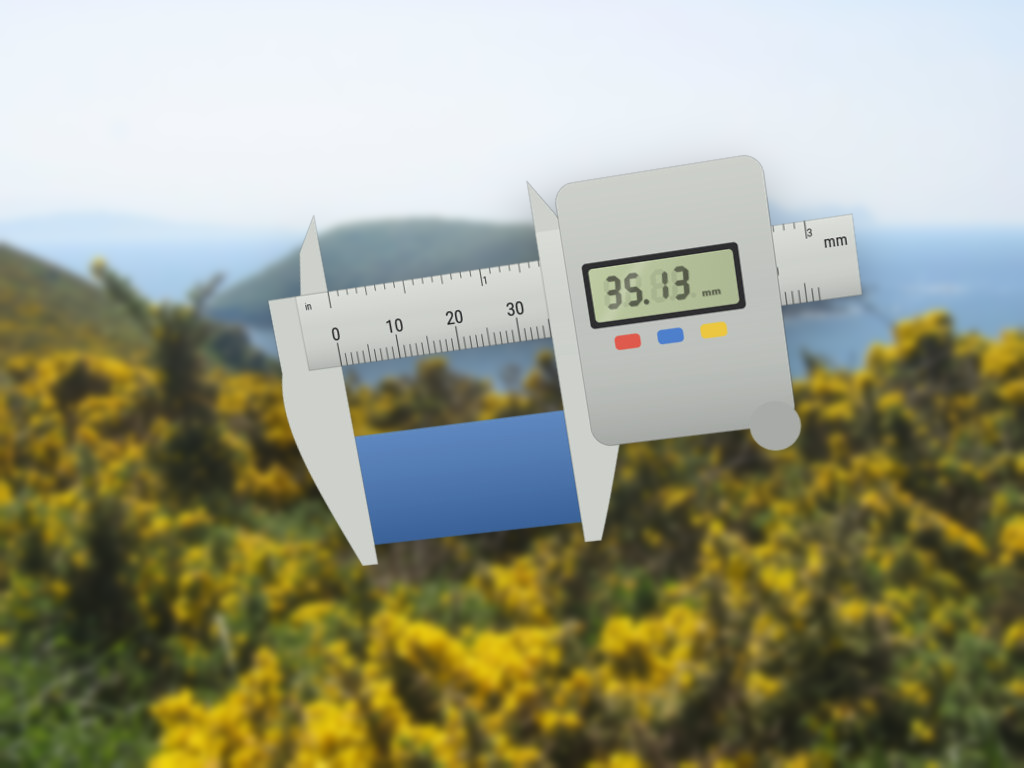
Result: 35.13 mm
